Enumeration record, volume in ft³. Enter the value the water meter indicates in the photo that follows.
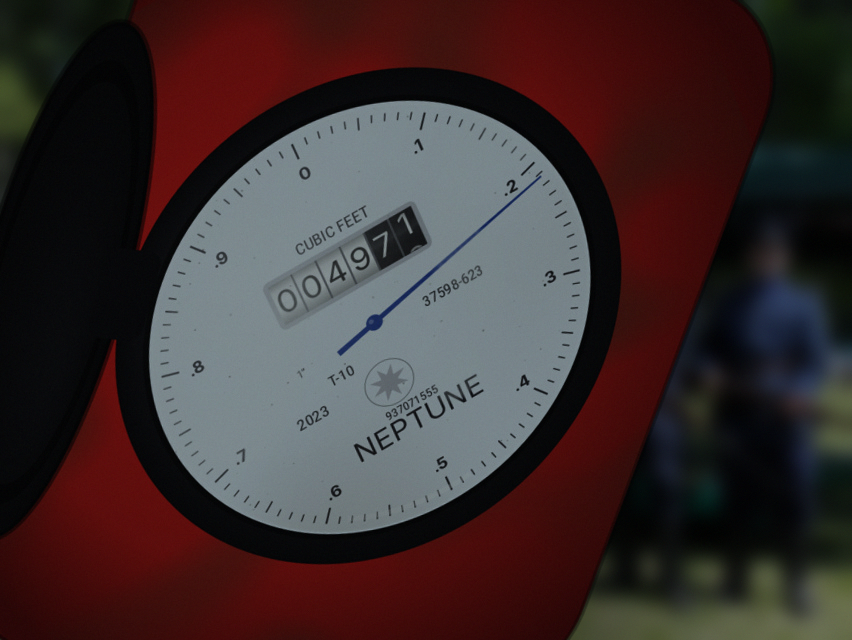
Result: 4971.21 ft³
